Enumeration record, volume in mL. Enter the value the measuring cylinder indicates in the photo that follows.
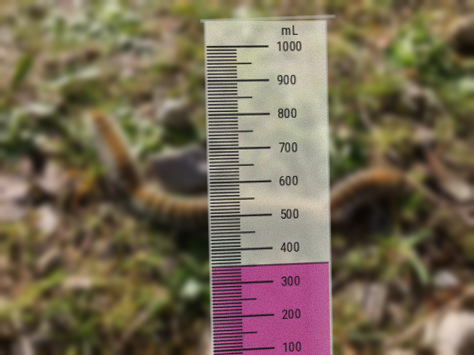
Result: 350 mL
